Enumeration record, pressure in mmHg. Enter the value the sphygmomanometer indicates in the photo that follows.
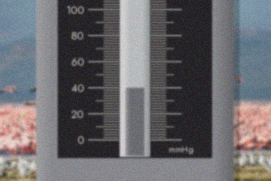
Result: 40 mmHg
